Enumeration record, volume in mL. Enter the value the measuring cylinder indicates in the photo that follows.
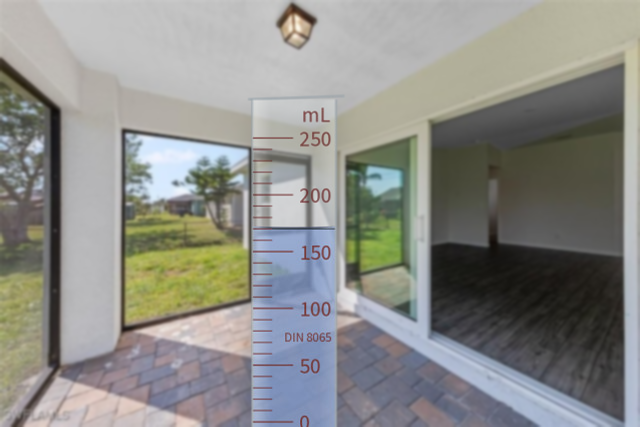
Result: 170 mL
